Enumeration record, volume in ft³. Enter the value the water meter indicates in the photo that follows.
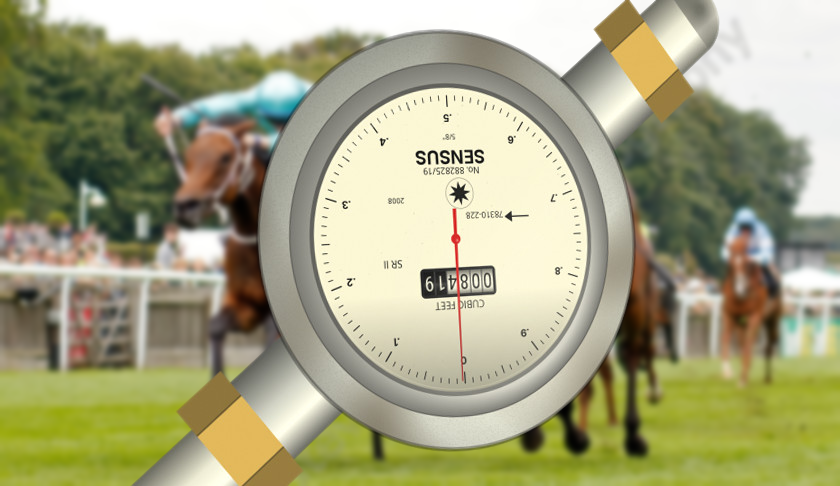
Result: 8419.00 ft³
